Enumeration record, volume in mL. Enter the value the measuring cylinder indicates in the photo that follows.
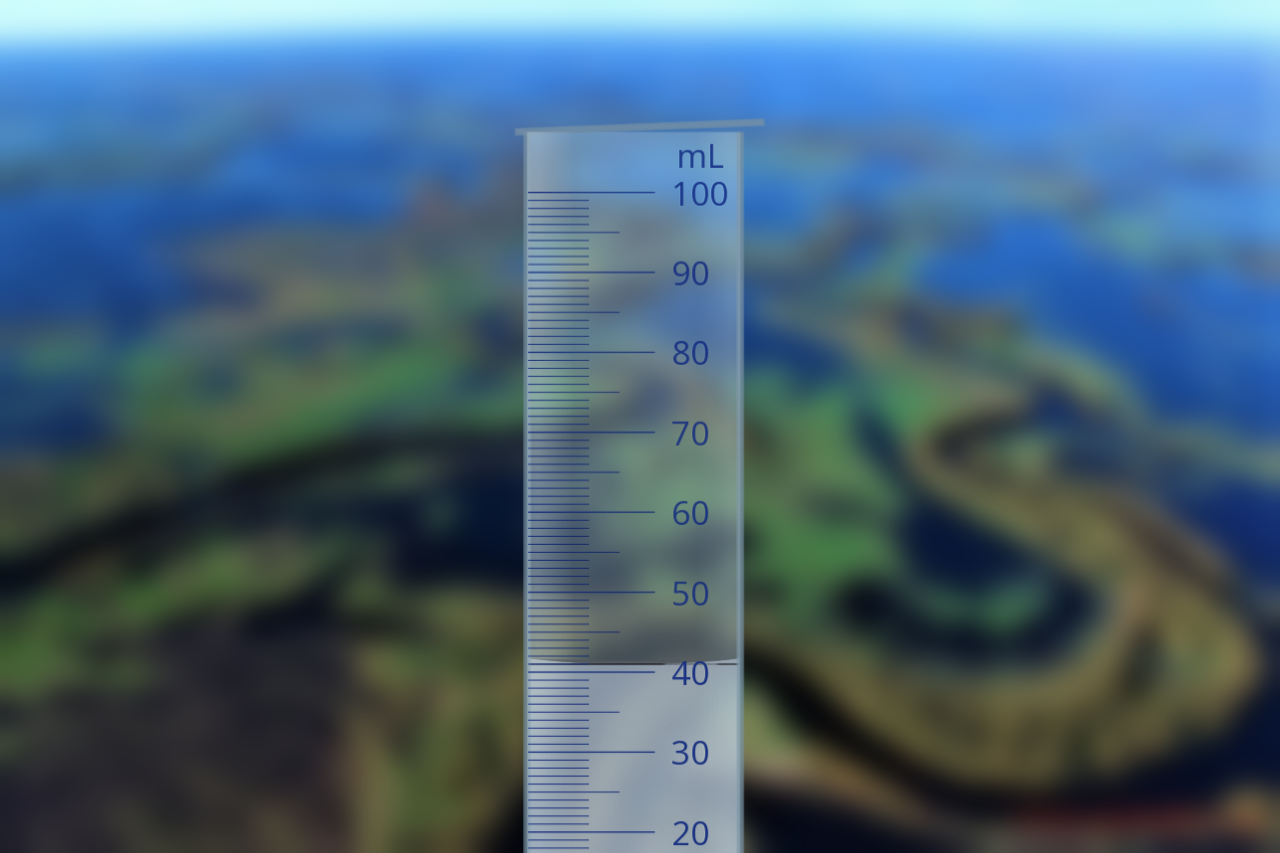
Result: 41 mL
